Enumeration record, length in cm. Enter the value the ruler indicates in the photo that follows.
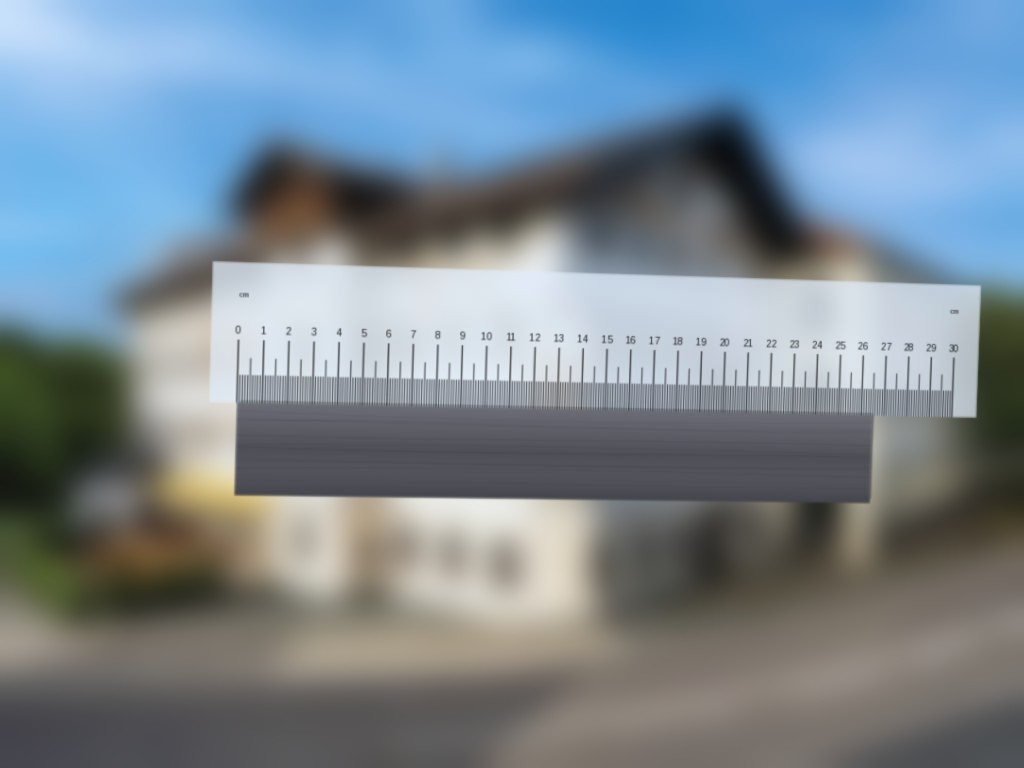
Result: 26.5 cm
